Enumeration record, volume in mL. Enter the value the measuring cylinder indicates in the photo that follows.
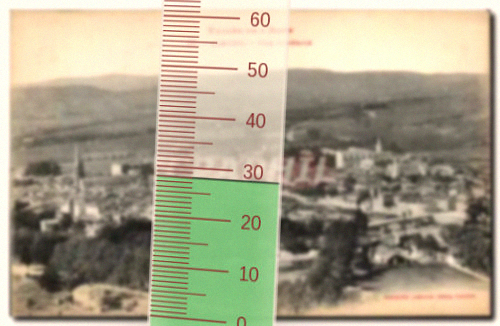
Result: 28 mL
